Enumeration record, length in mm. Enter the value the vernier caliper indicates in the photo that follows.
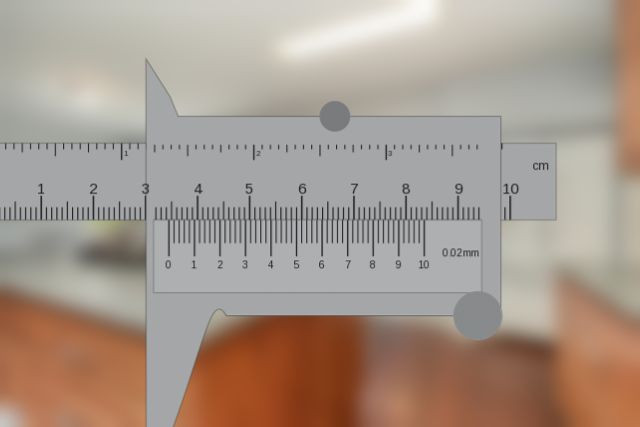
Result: 34.5 mm
